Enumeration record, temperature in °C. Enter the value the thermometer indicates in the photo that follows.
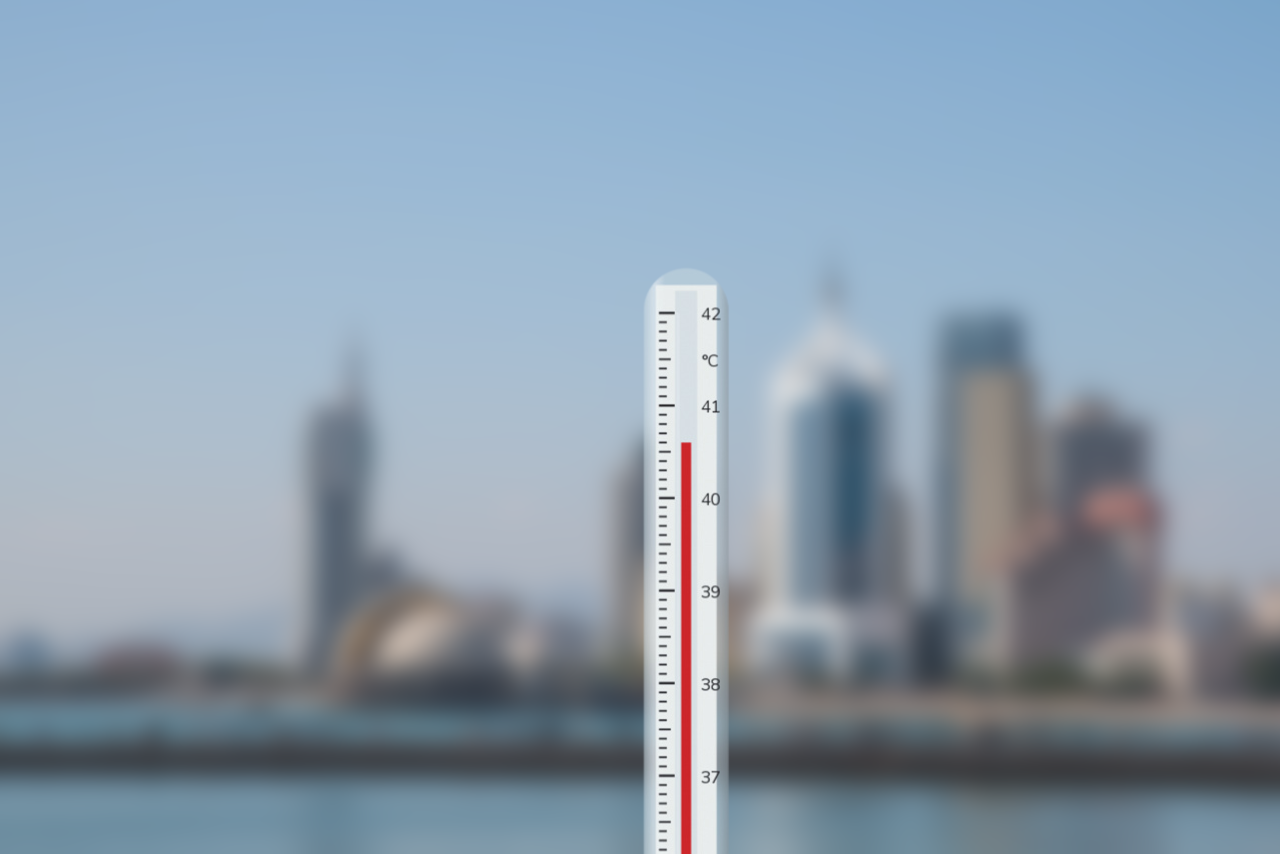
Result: 40.6 °C
